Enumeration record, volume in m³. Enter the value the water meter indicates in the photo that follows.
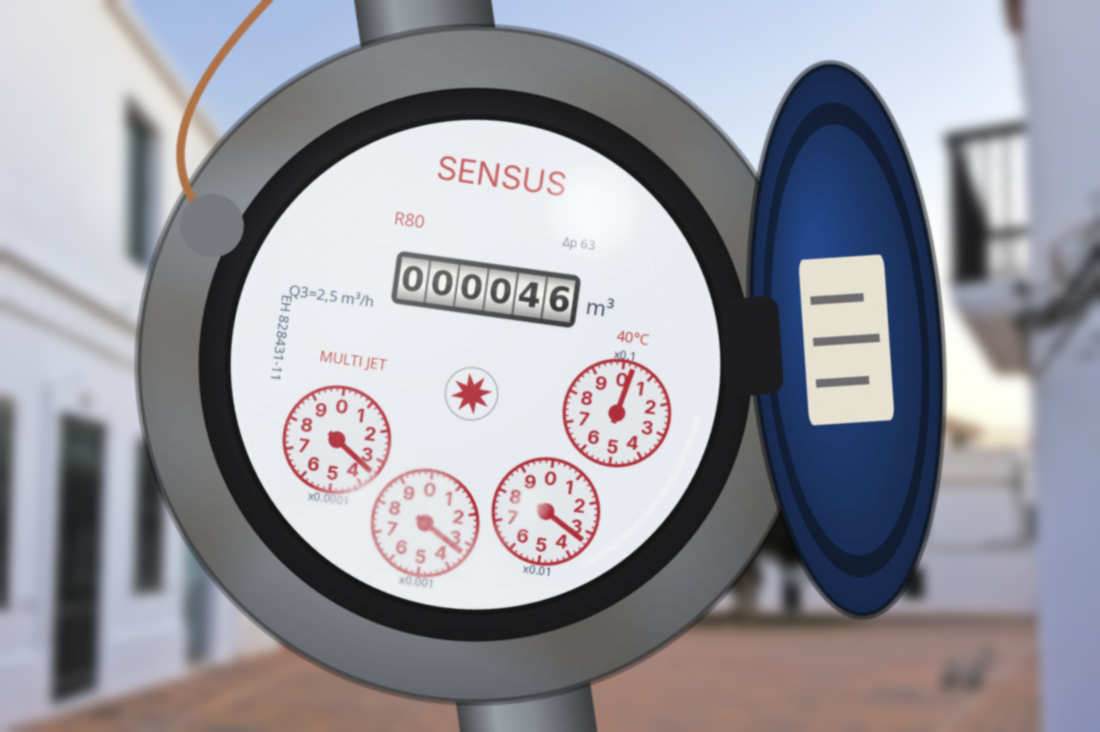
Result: 46.0333 m³
